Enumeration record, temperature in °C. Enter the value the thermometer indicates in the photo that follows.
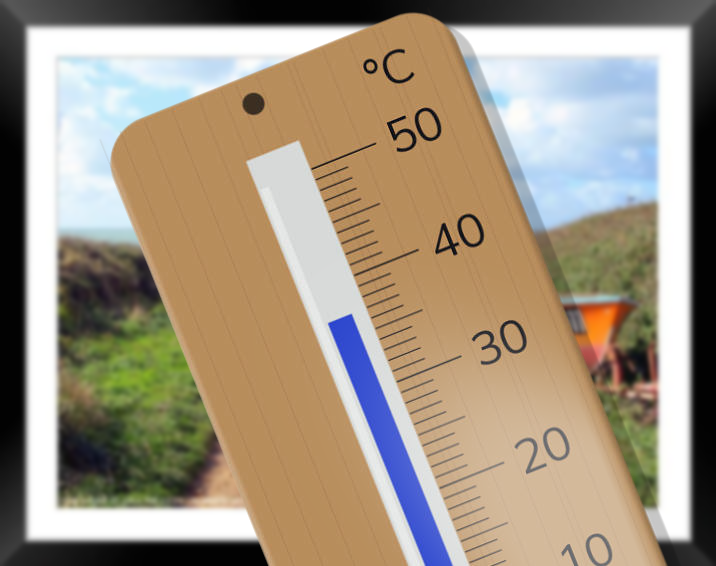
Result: 37 °C
